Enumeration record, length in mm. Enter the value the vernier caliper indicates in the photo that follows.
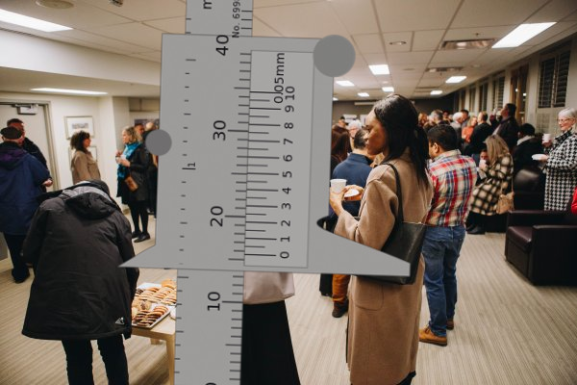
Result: 15.6 mm
